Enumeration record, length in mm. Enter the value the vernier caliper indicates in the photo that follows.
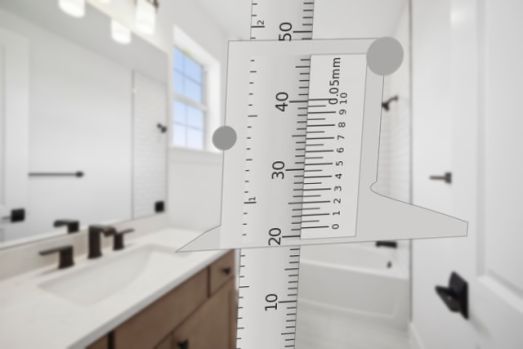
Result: 21.2 mm
